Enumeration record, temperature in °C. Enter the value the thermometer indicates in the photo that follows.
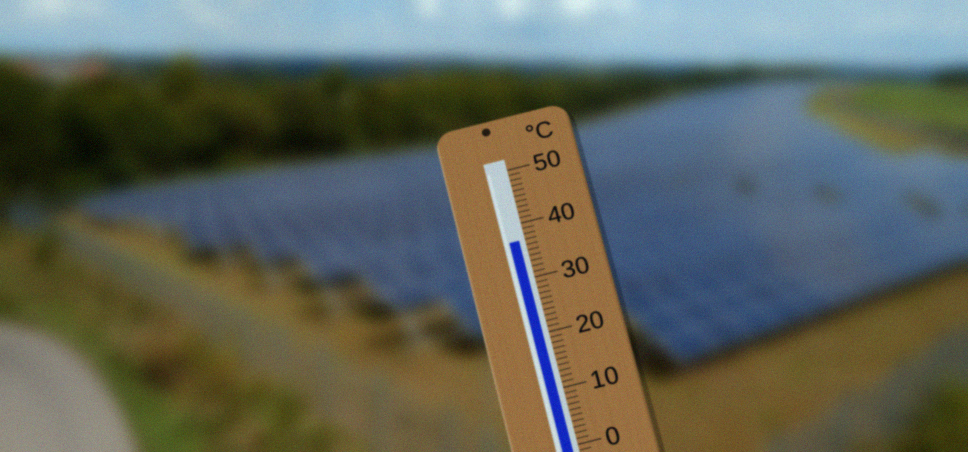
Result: 37 °C
